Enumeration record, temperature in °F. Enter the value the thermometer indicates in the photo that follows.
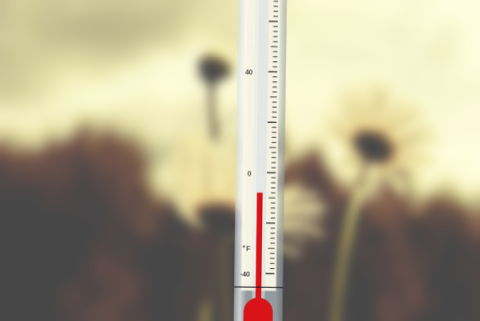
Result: -8 °F
